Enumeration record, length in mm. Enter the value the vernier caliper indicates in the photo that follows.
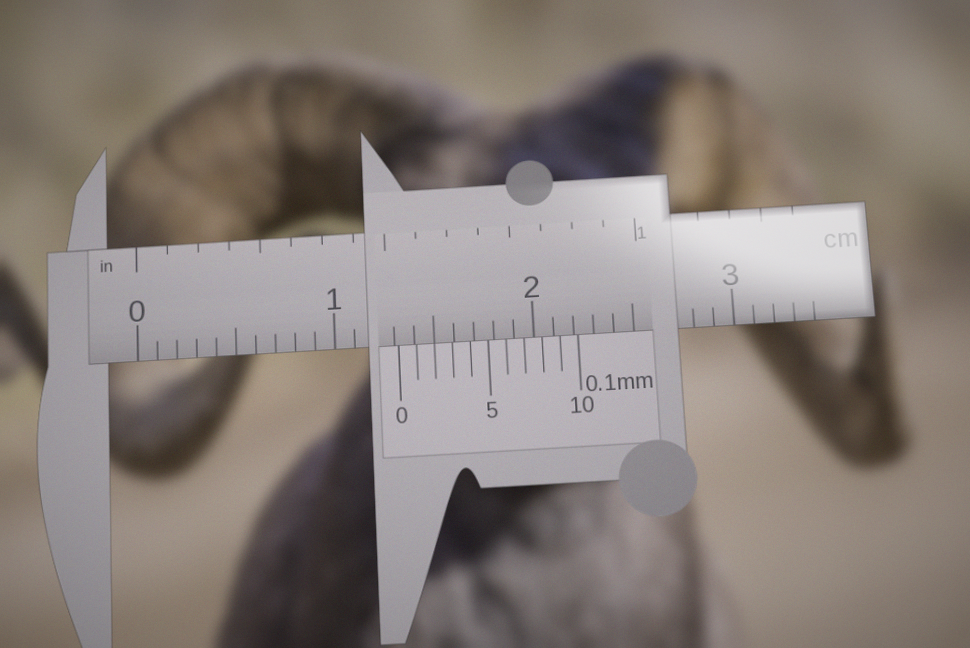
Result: 13.2 mm
